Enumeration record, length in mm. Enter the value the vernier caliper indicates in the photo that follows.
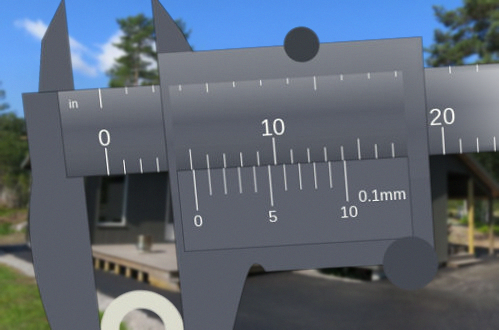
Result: 5.1 mm
